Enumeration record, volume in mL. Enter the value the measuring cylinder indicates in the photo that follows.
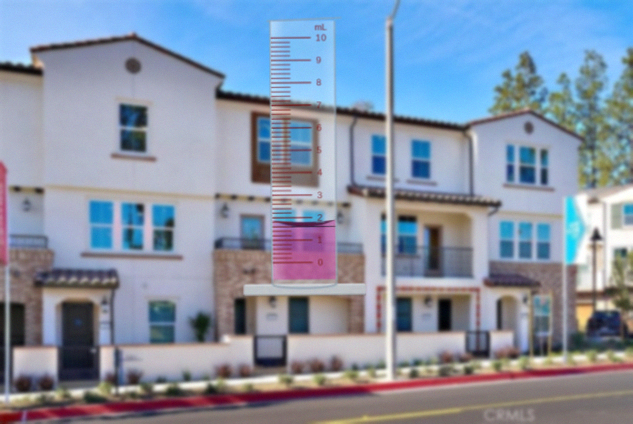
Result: 1.6 mL
